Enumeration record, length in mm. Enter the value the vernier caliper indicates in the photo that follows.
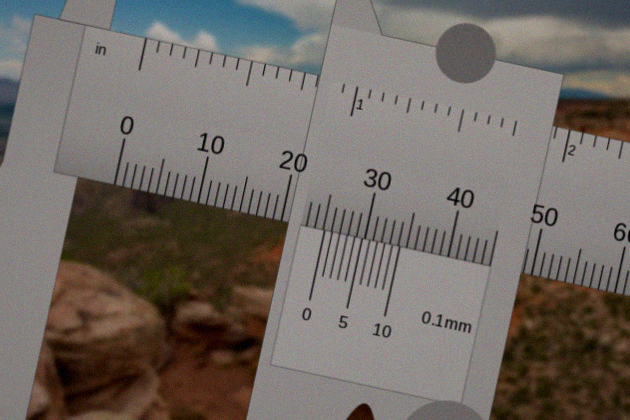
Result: 25.2 mm
